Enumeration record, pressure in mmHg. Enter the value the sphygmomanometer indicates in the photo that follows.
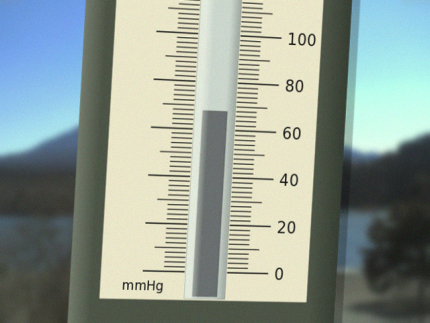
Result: 68 mmHg
